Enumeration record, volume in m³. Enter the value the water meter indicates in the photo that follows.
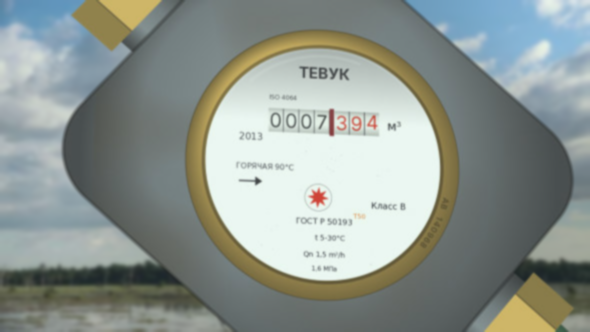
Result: 7.394 m³
